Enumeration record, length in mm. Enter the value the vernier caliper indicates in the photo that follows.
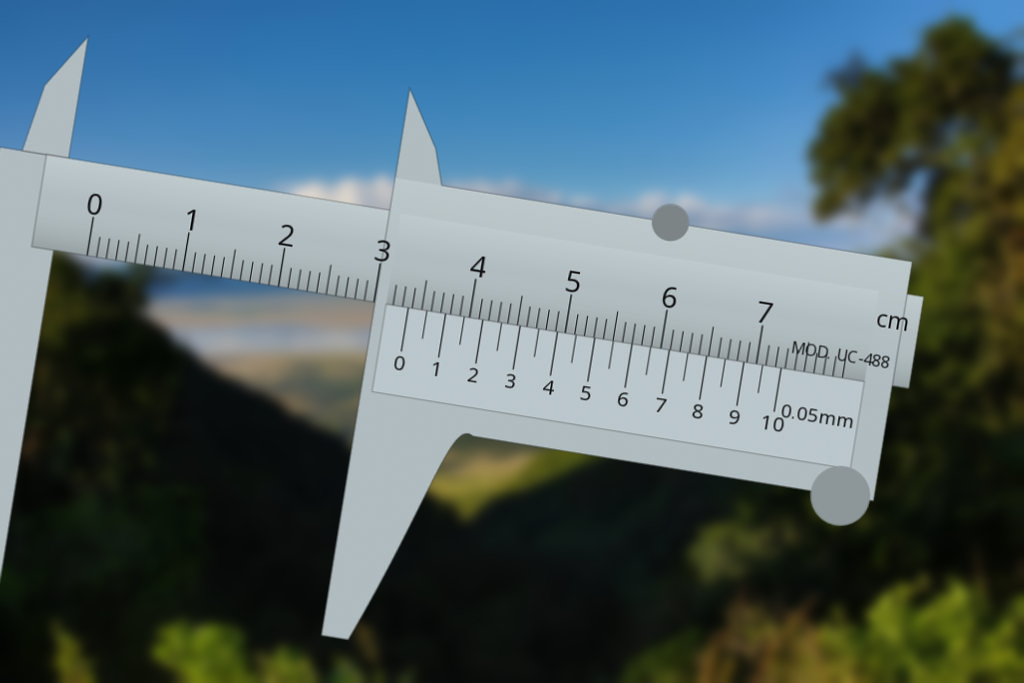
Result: 33.6 mm
